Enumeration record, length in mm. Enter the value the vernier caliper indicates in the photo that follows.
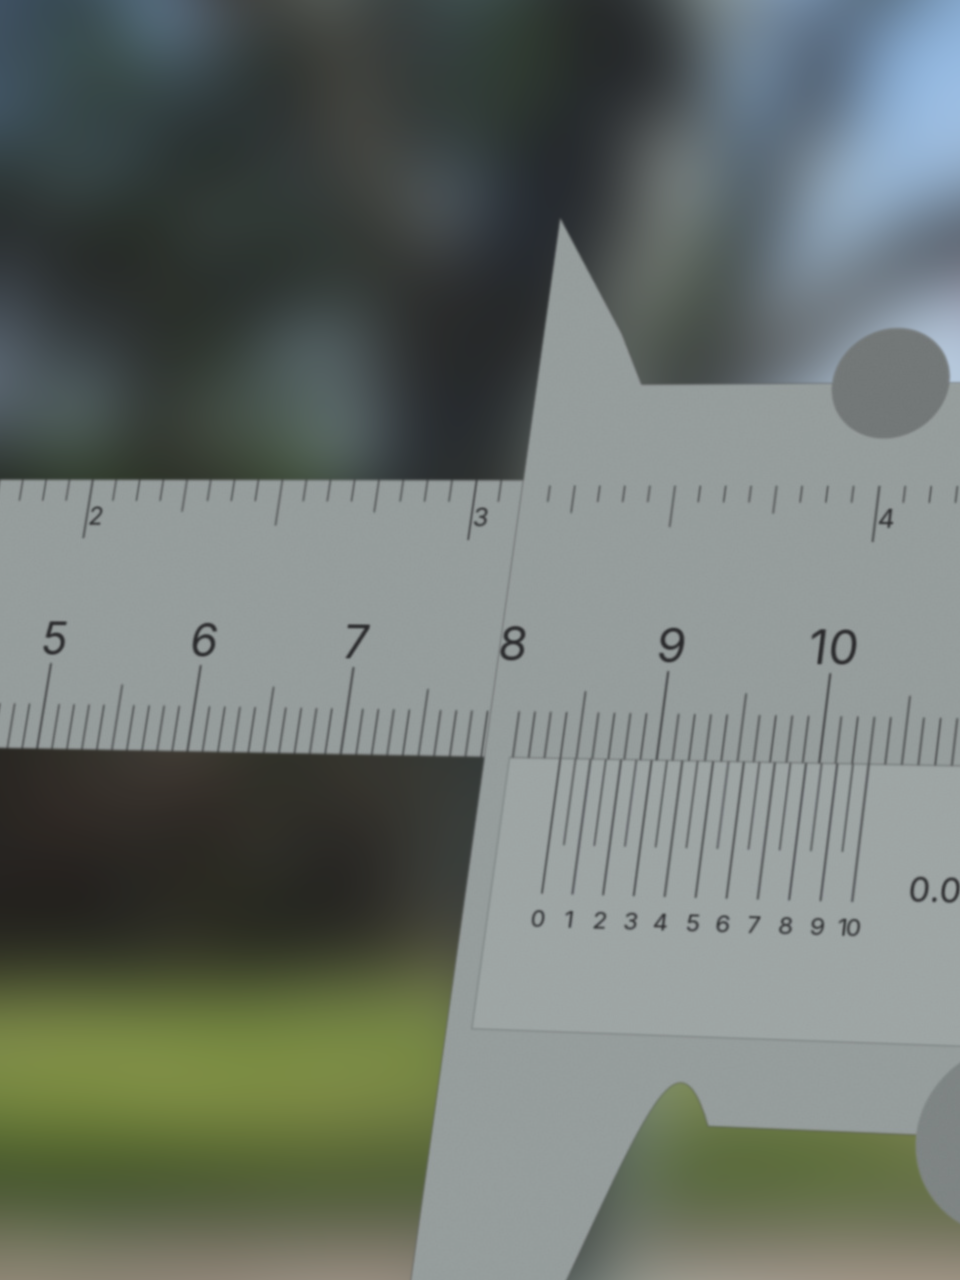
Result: 84.0 mm
